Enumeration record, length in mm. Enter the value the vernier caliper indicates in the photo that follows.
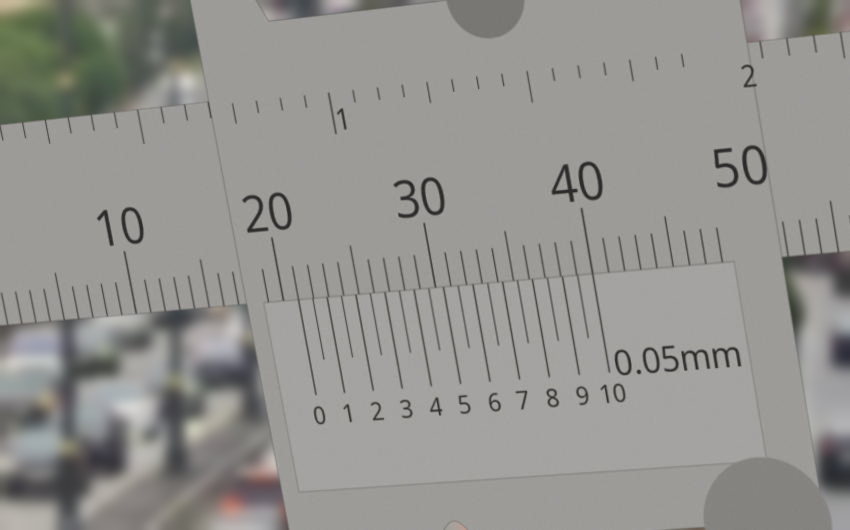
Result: 21.0 mm
